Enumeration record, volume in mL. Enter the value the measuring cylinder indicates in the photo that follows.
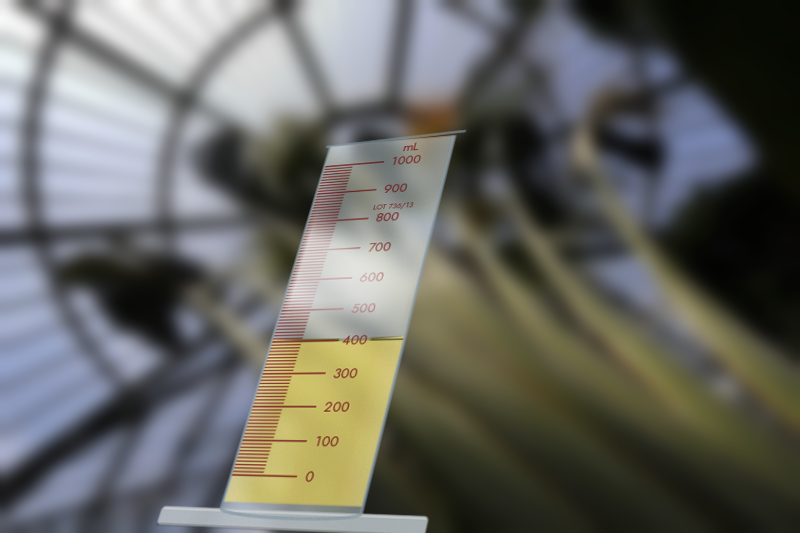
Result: 400 mL
